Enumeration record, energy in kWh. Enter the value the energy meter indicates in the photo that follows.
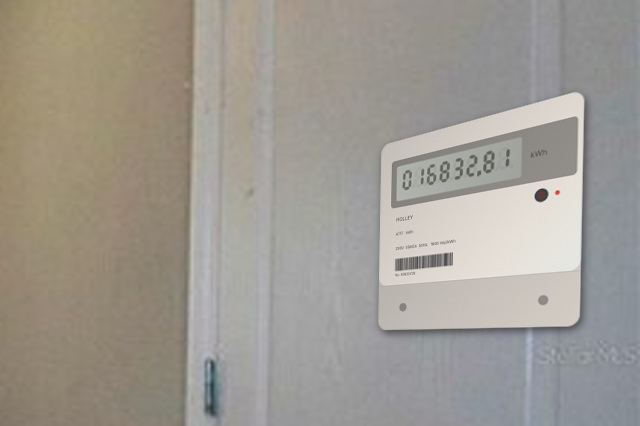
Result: 16832.81 kWh
